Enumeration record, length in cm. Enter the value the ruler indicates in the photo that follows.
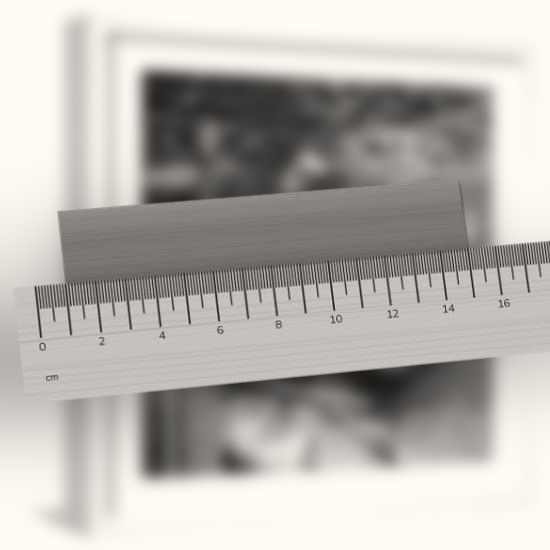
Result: 14 cm
